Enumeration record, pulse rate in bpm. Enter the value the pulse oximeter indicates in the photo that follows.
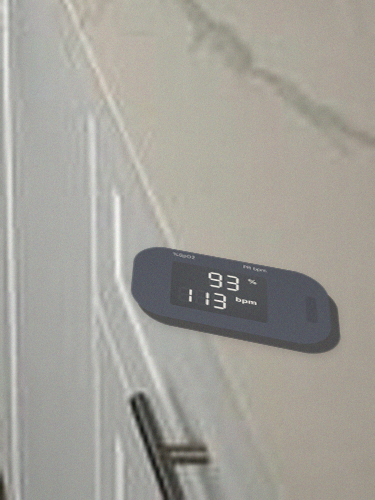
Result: 113 bpm
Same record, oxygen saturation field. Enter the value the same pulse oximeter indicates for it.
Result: 93 %
